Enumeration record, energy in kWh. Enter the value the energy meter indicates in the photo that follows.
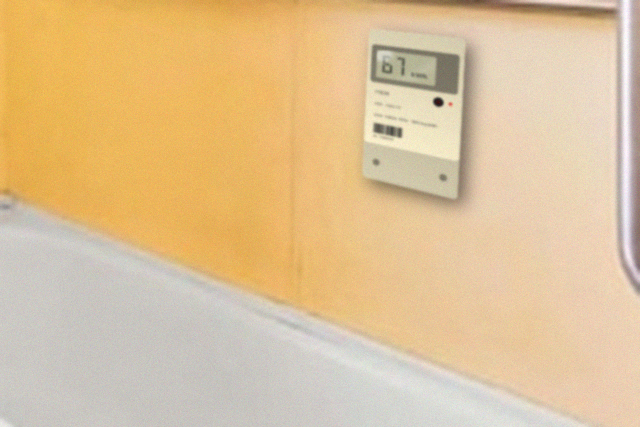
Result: 67 kWh
